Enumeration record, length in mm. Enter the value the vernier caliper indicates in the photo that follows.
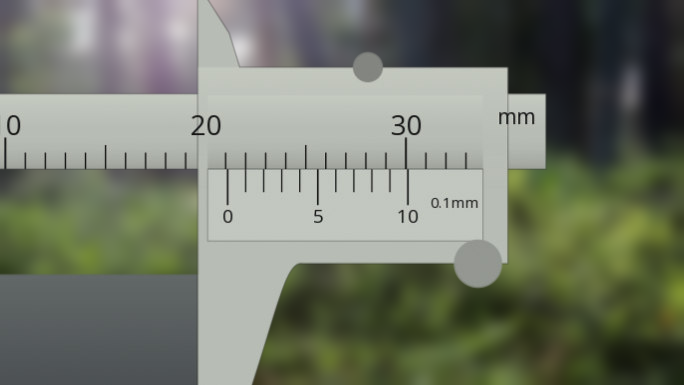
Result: 21.1 mm
